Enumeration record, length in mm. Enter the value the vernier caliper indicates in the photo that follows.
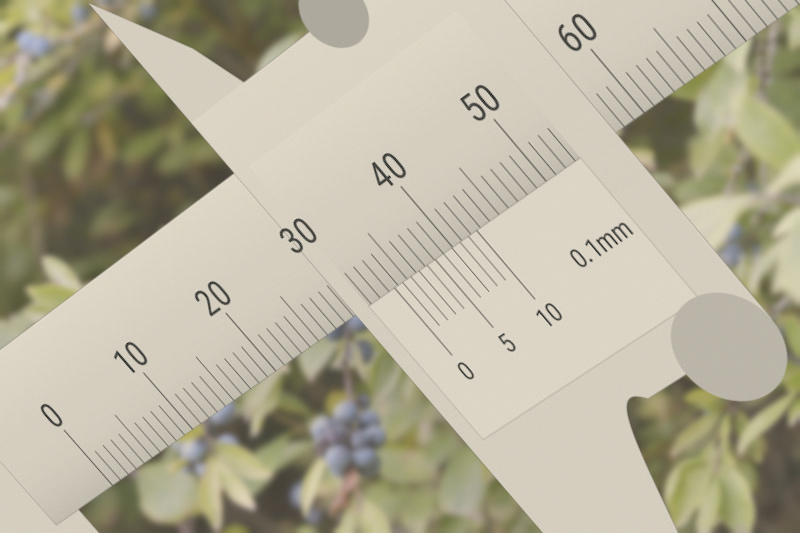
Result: 33.6 mm
